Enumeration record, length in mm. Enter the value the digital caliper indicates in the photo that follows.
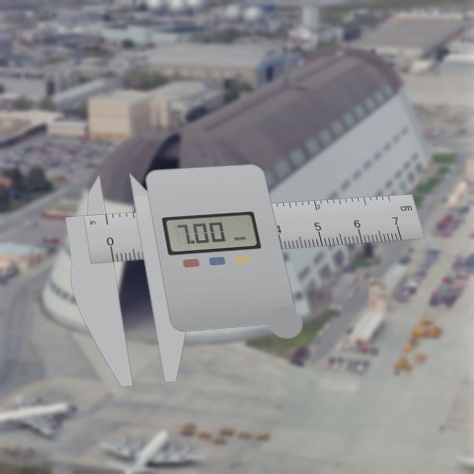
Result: 7.00 mm
